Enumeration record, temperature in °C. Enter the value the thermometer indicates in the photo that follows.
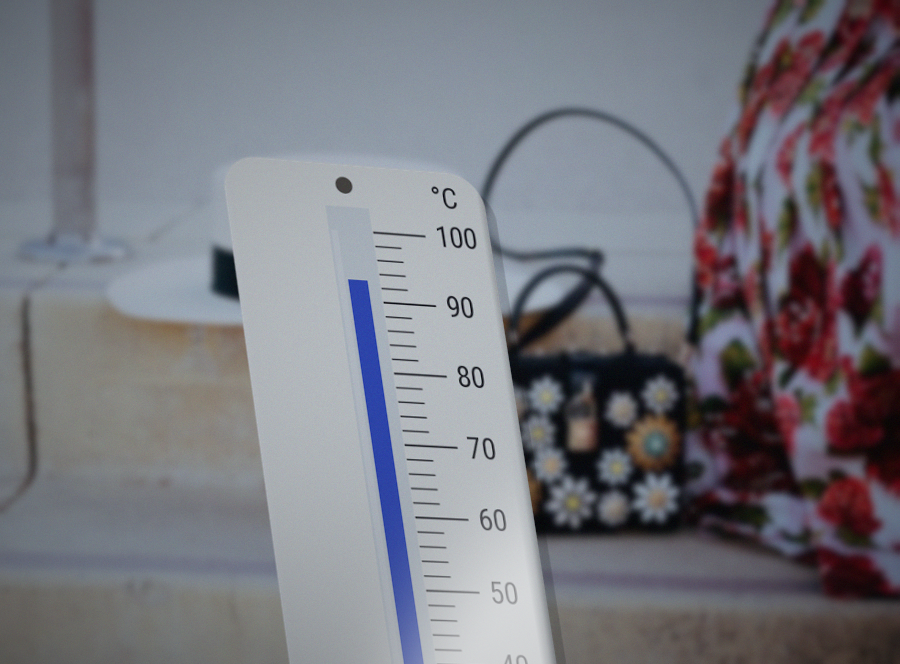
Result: 93 °C
